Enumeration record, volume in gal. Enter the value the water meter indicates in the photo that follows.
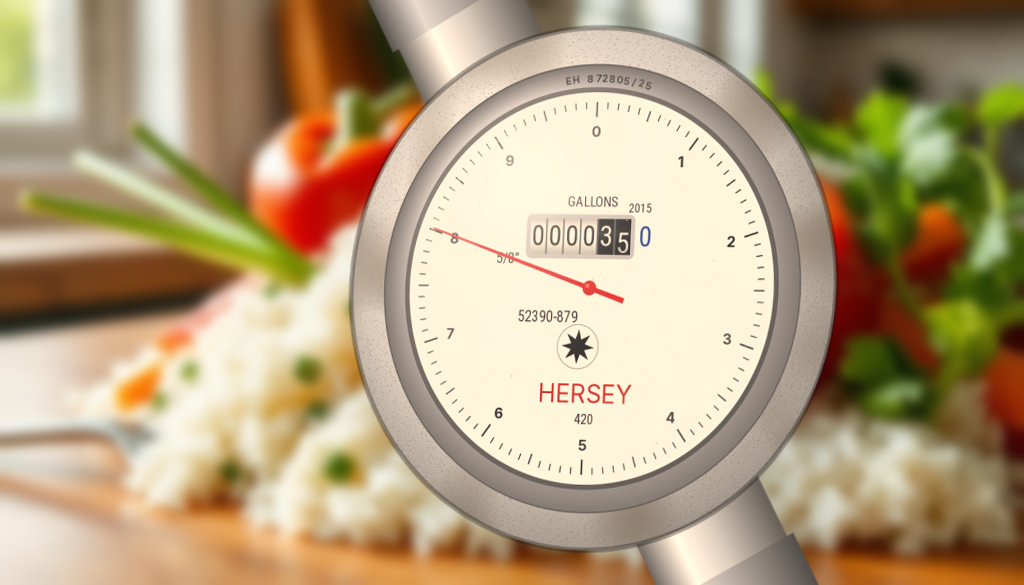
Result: 348.0 gal
